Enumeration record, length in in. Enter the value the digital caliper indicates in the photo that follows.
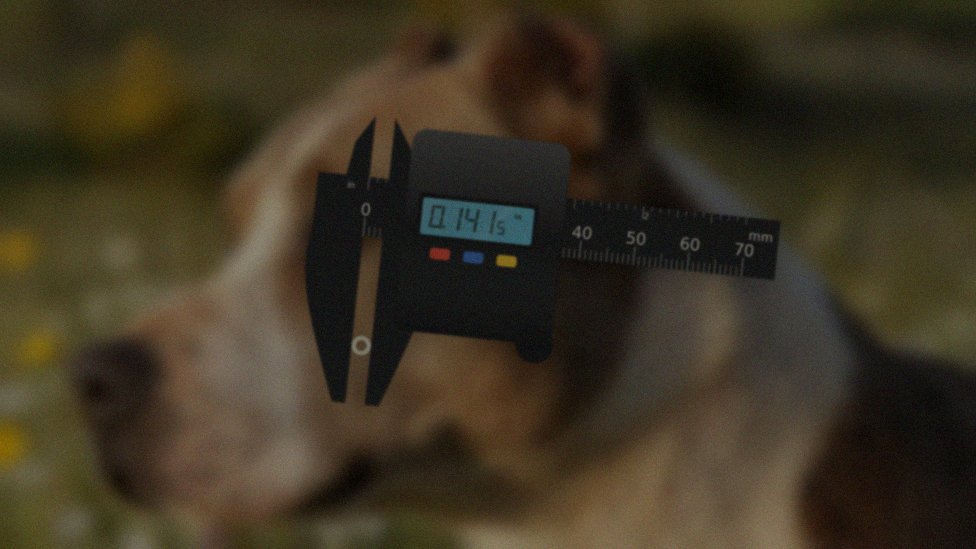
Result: 0.1415 in
